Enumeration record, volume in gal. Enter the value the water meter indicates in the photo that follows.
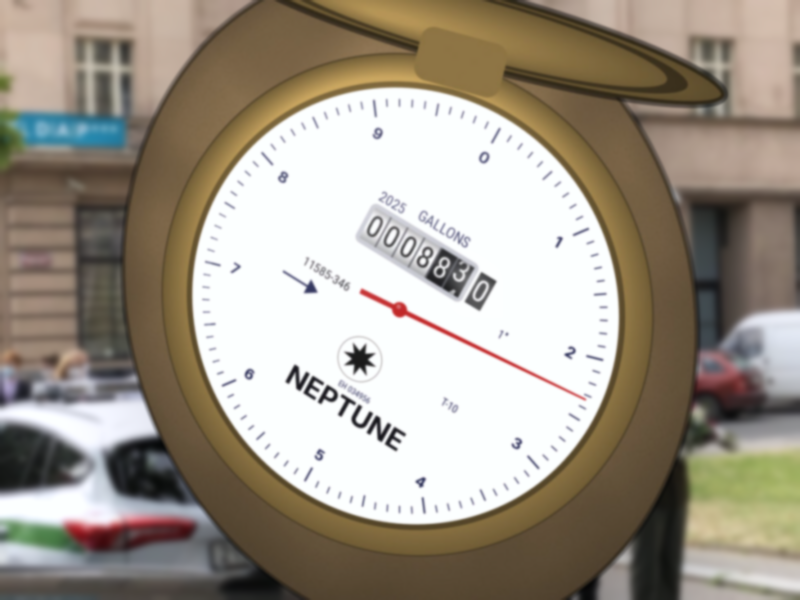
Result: 8832.3 gal
